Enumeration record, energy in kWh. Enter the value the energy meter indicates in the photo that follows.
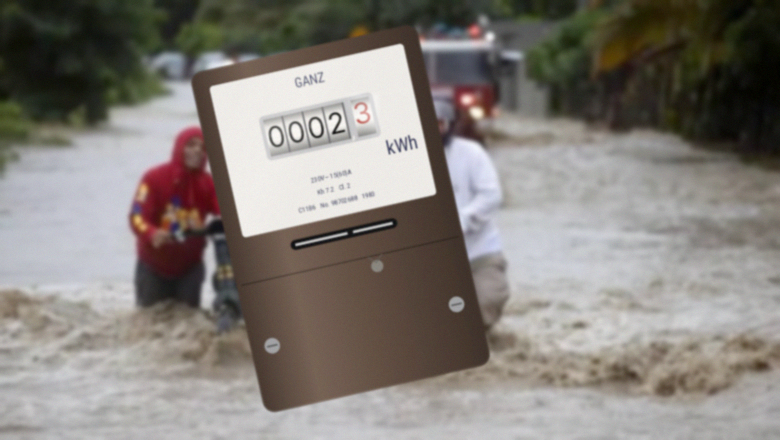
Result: 2.3 kWh
